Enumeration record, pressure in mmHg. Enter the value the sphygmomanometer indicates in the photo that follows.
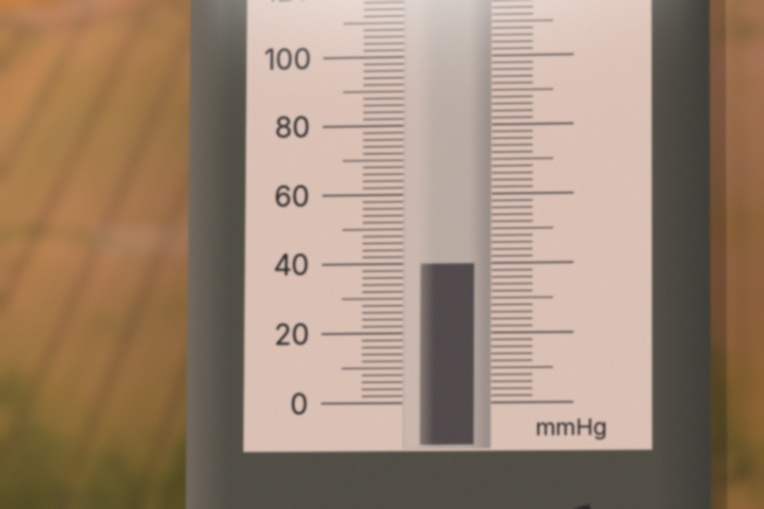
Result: 40 mmHg
